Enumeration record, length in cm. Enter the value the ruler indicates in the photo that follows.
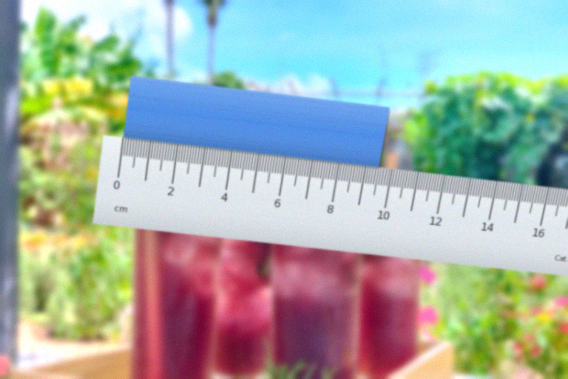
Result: 9.5 cm
